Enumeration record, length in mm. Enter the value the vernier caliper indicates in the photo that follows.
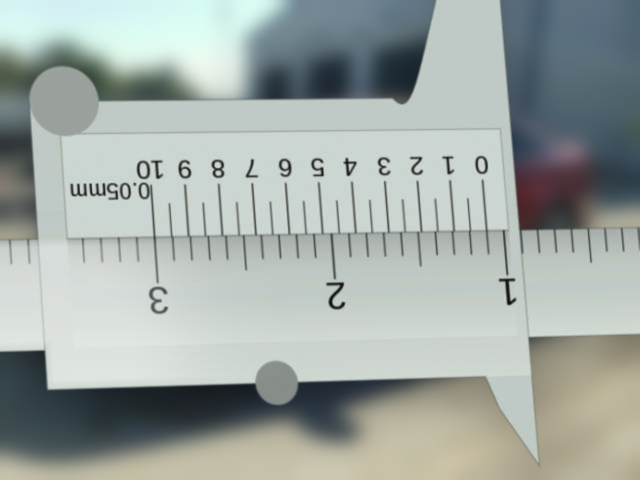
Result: 11.0 mm
